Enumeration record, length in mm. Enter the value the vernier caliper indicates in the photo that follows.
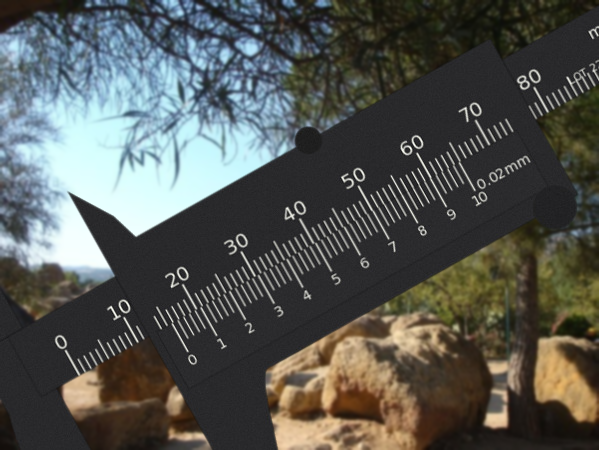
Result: 15.8 mm
